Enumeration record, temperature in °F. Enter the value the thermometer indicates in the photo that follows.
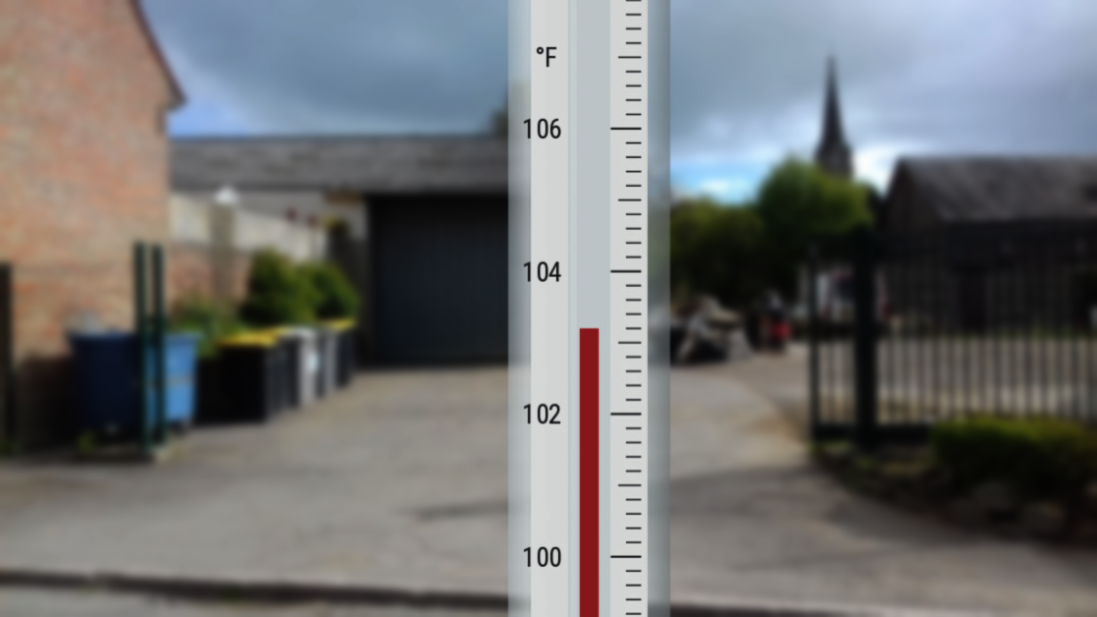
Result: 103.2 °F
